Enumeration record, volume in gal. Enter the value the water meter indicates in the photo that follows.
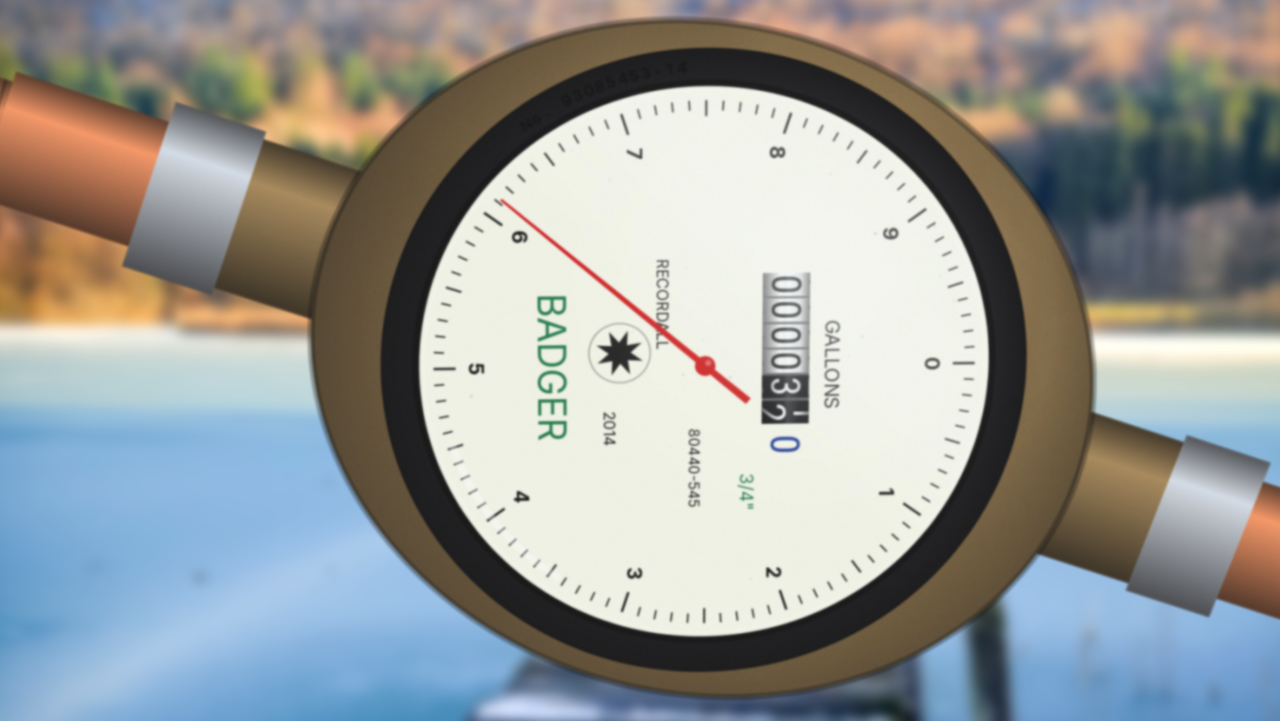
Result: 316.1 gal
